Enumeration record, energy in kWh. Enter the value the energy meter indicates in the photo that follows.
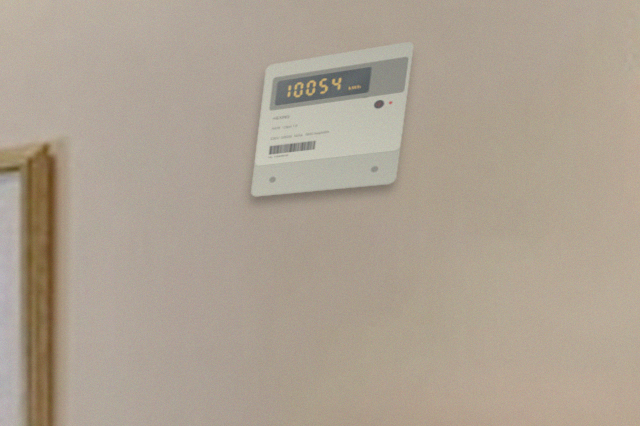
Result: 10054 kWh
